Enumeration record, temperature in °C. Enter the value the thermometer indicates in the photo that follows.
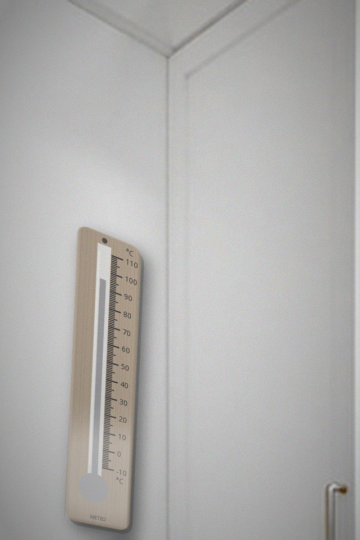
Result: 95 °C
